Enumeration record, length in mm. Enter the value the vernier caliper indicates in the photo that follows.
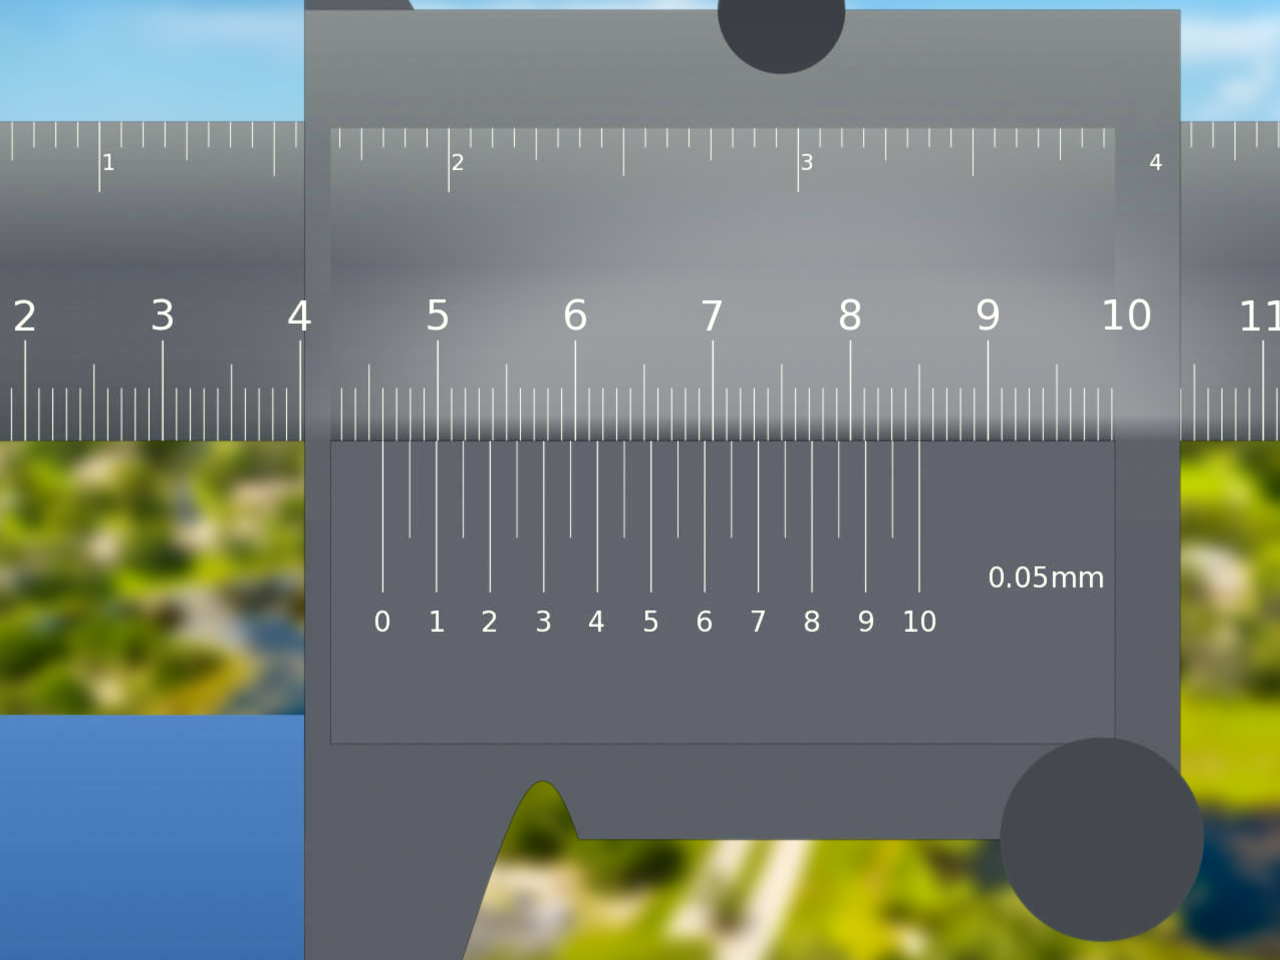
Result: 46.0 mm
